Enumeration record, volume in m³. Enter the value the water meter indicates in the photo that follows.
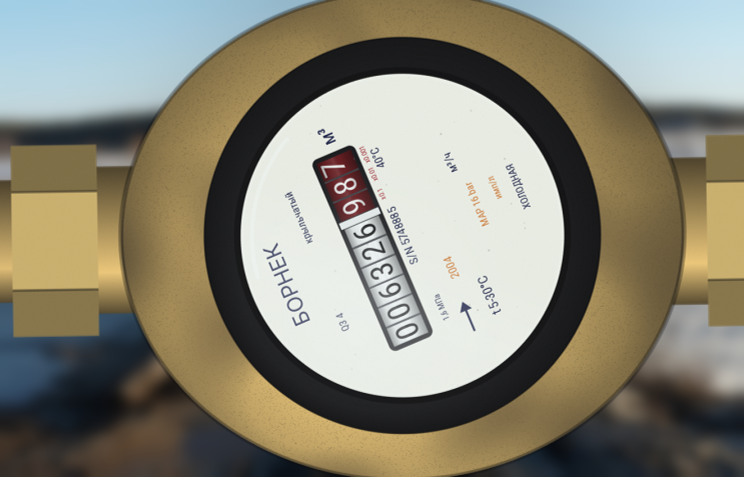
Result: 6326.987 m³
